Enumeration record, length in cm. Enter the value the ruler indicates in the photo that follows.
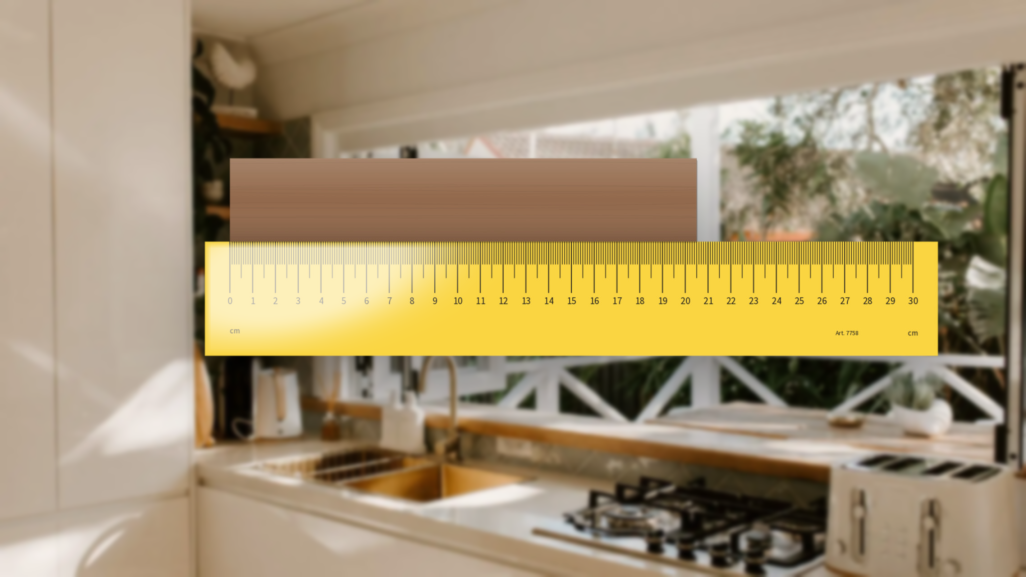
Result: 20.5 cm
